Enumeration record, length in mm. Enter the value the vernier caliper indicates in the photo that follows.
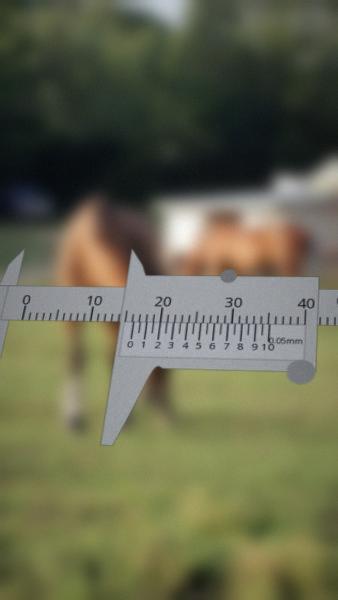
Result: 16.2 mm
